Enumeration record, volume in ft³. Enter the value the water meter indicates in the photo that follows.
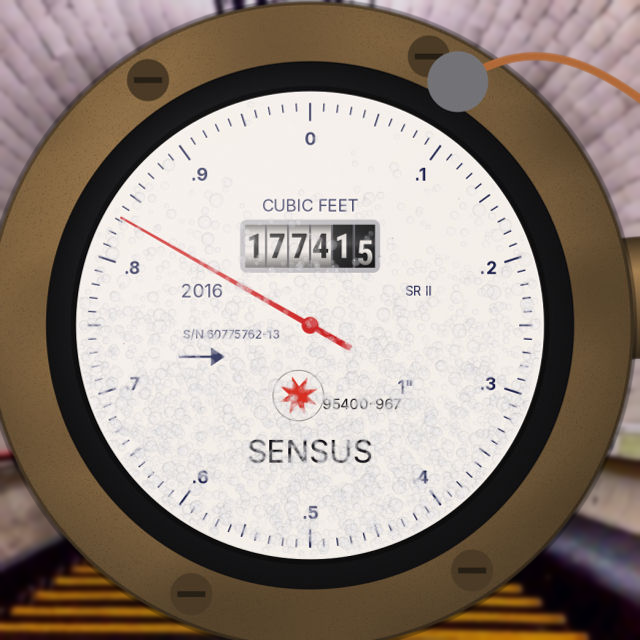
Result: 177414.83 ft³
